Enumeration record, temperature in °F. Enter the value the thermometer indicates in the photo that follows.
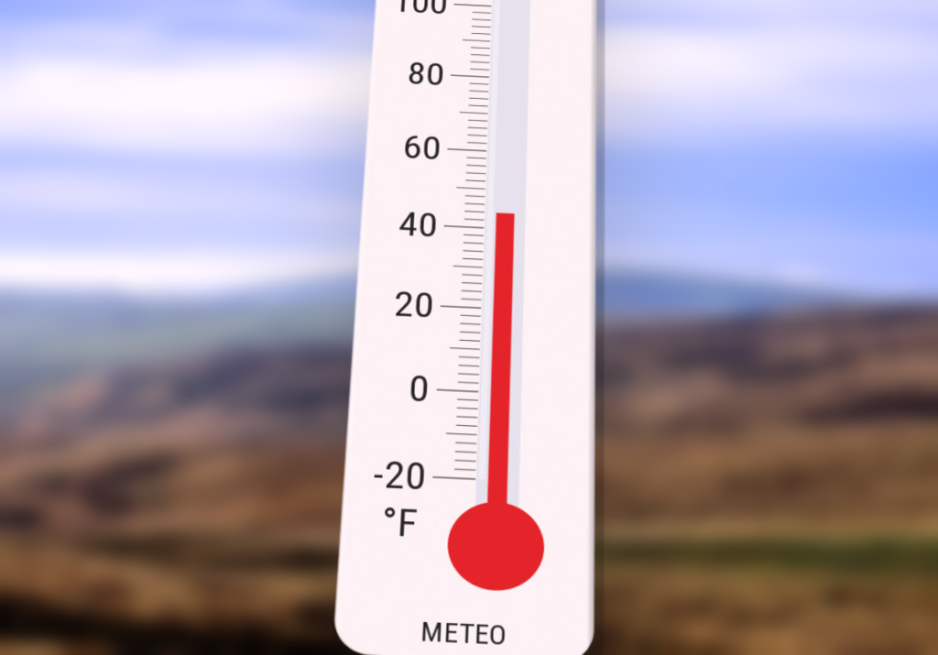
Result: 44 °F
